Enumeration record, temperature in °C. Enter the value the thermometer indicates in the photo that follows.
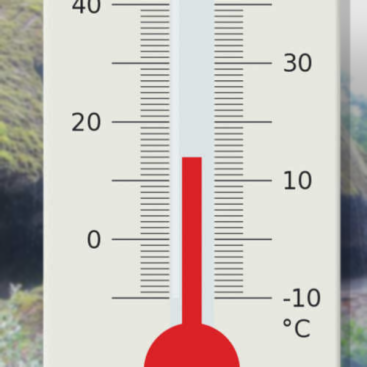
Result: 14 °C
